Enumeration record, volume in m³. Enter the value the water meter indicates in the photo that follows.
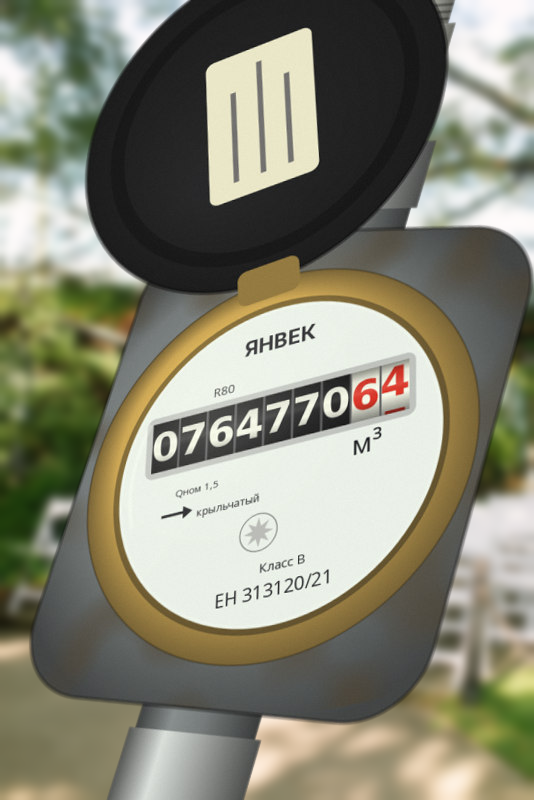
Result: 764770.64 m³
